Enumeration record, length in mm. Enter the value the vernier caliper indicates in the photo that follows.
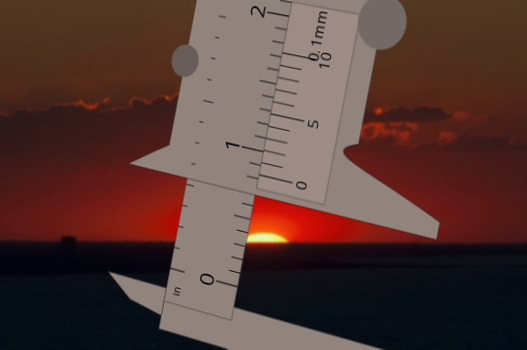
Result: 8.3 mm
